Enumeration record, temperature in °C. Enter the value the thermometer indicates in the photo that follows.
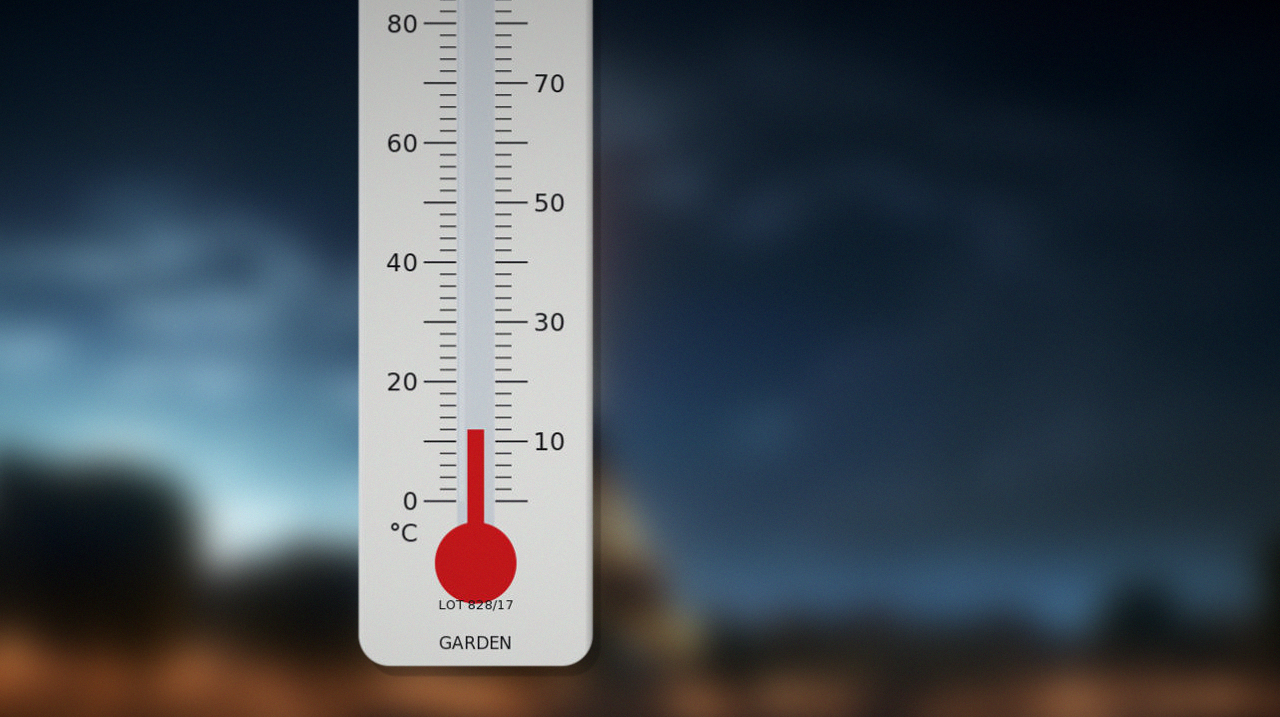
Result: 12 °C
